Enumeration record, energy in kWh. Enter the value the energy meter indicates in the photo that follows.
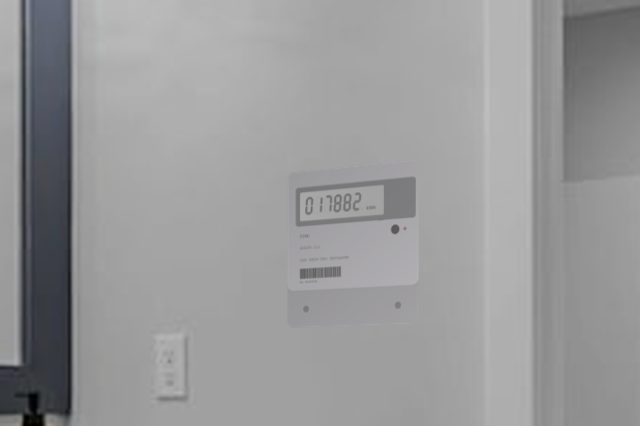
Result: 17882 kWh
